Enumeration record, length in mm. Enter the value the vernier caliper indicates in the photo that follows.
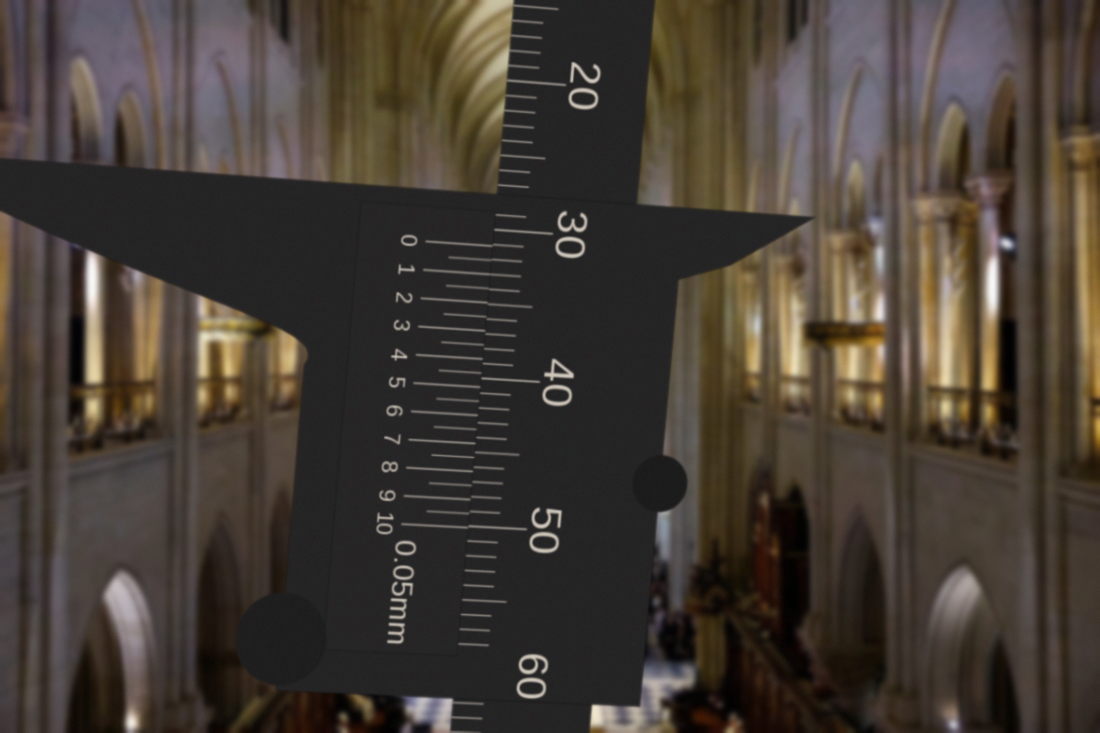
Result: 31.1 mm
